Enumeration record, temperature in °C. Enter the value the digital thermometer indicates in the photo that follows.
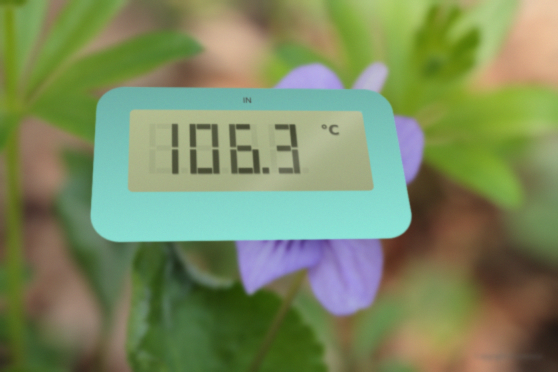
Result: 106.3 °C
